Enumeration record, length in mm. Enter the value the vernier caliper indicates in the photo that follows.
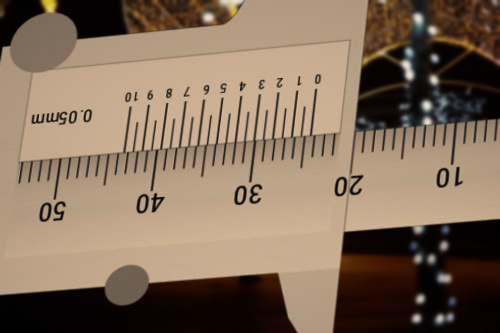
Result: 24.4 mm
